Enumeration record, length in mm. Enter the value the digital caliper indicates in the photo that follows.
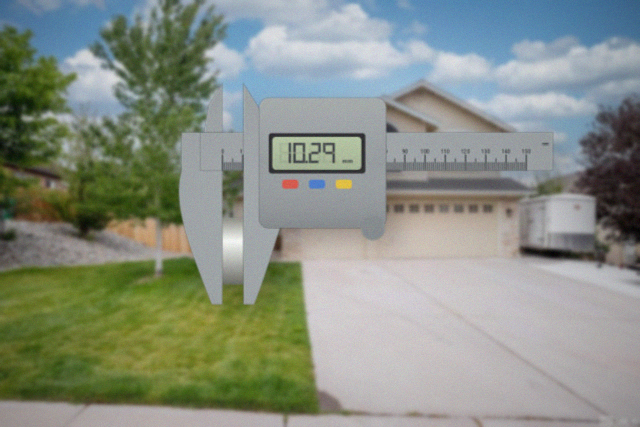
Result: 10.29 mm
